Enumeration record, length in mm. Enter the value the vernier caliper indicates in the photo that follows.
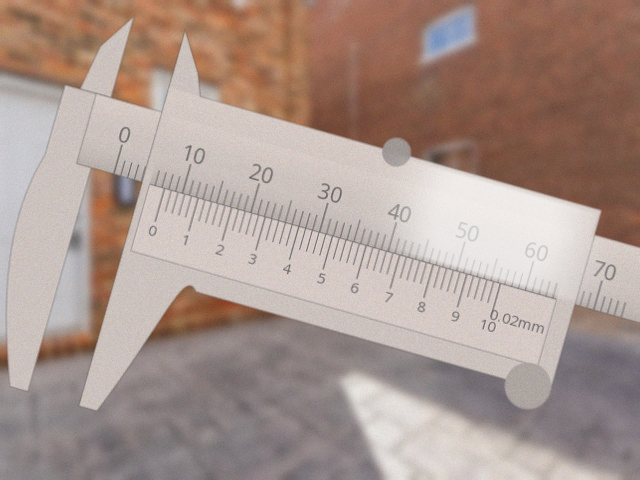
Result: 7.4 mm
